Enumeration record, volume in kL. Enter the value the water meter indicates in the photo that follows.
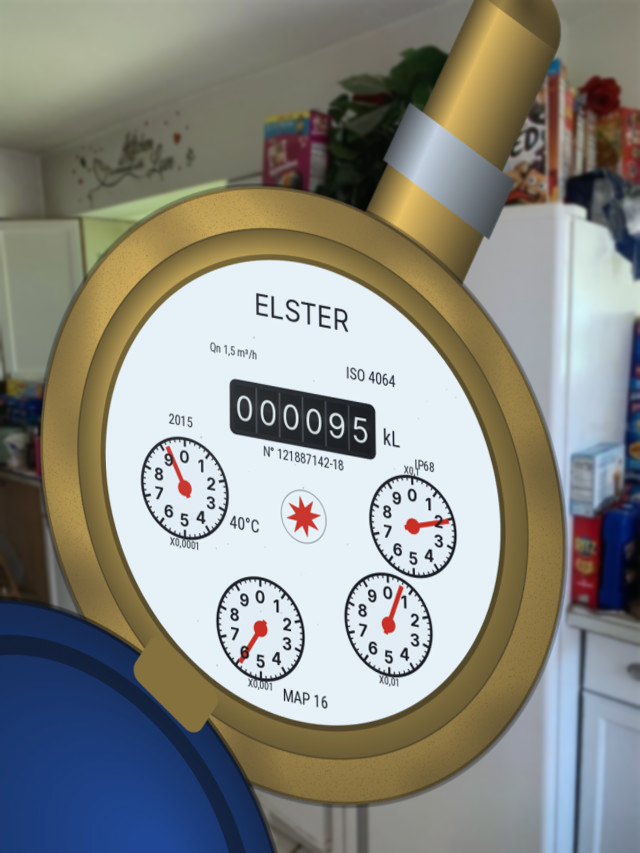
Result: 95.2059 kL
